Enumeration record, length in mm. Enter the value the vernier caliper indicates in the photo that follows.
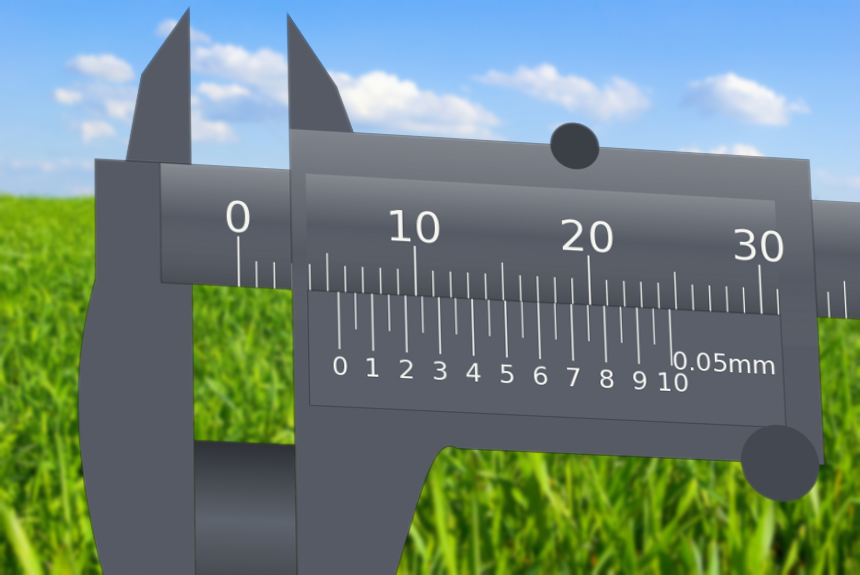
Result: 5.6 mm
